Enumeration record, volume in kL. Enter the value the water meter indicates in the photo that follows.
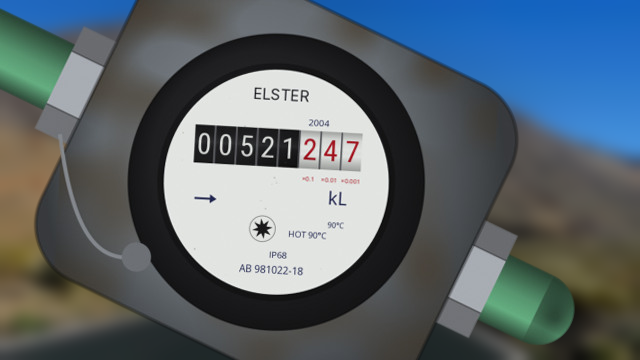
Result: 521.247 kL
